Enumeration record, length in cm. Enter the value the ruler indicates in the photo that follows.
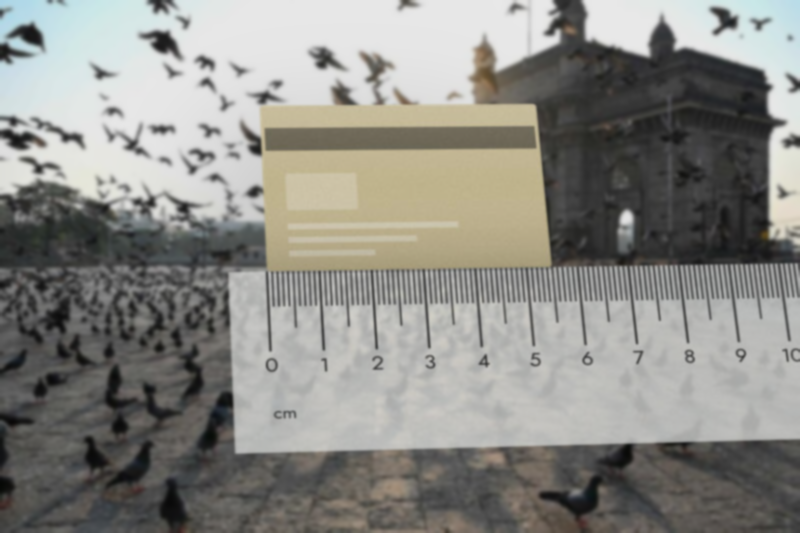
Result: 5.5 cm
